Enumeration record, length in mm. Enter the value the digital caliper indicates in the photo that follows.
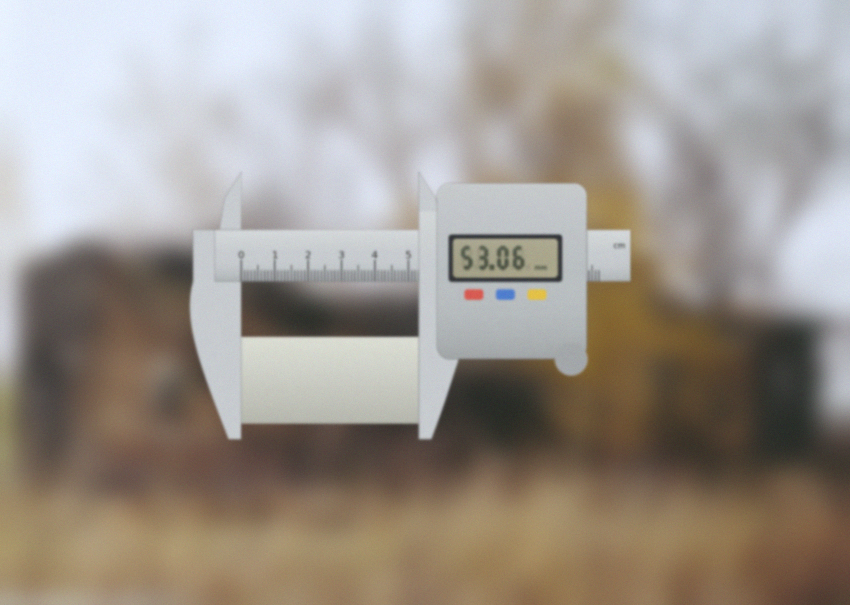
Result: 53.06 mm
